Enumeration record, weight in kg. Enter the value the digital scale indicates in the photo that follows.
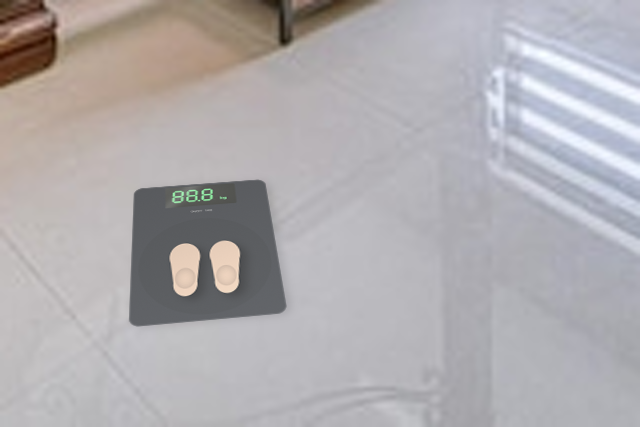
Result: 88.8 kg
